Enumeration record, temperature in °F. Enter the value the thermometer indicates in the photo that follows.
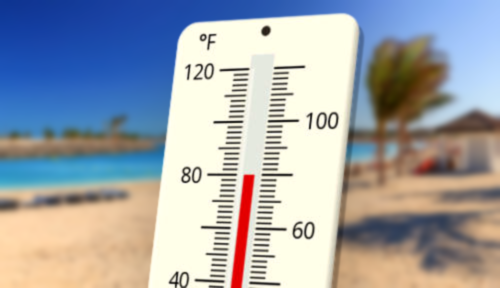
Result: 80 °F
